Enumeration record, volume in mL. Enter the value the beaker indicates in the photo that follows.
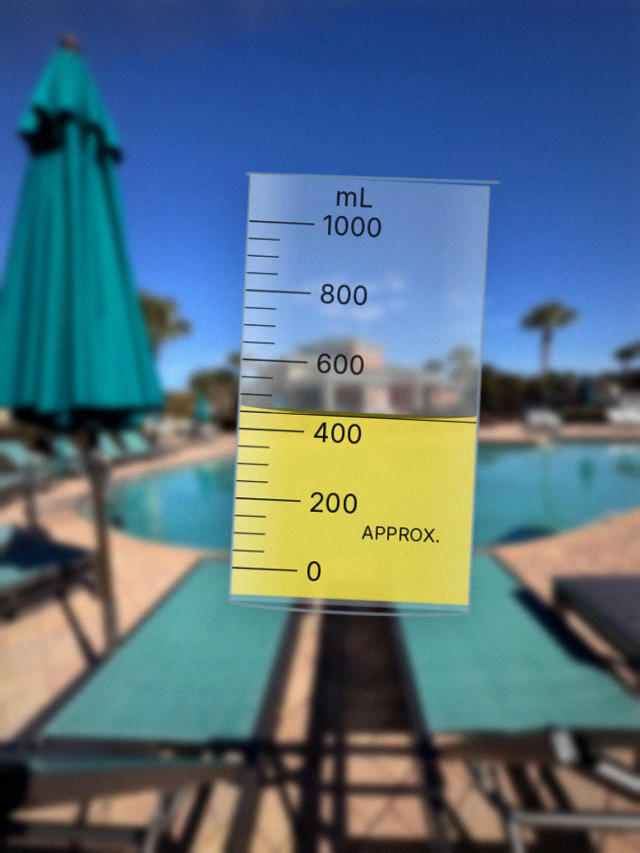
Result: 450 mL
